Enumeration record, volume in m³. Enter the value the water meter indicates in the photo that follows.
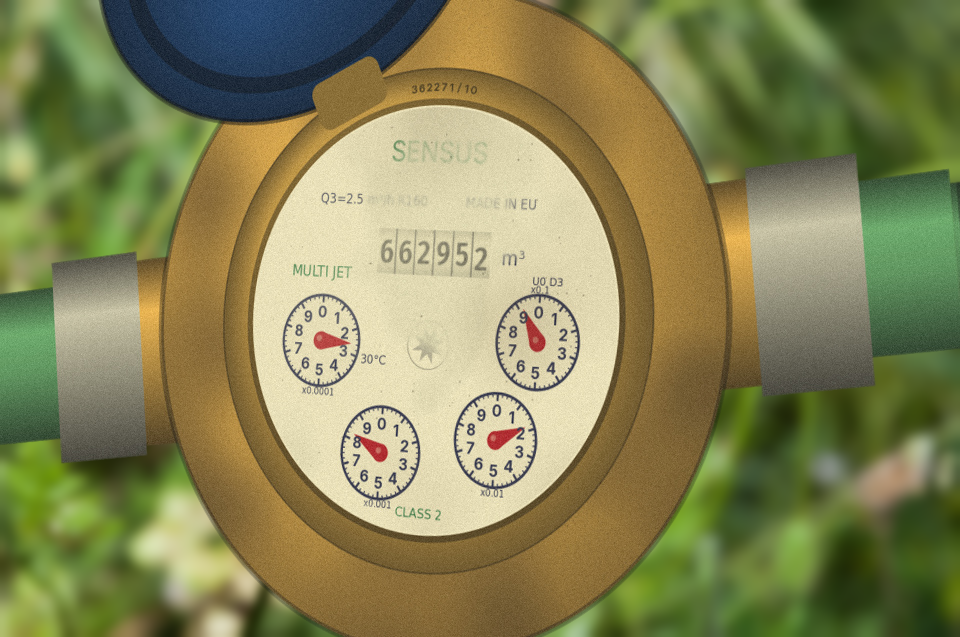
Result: 662951.9182 m³
